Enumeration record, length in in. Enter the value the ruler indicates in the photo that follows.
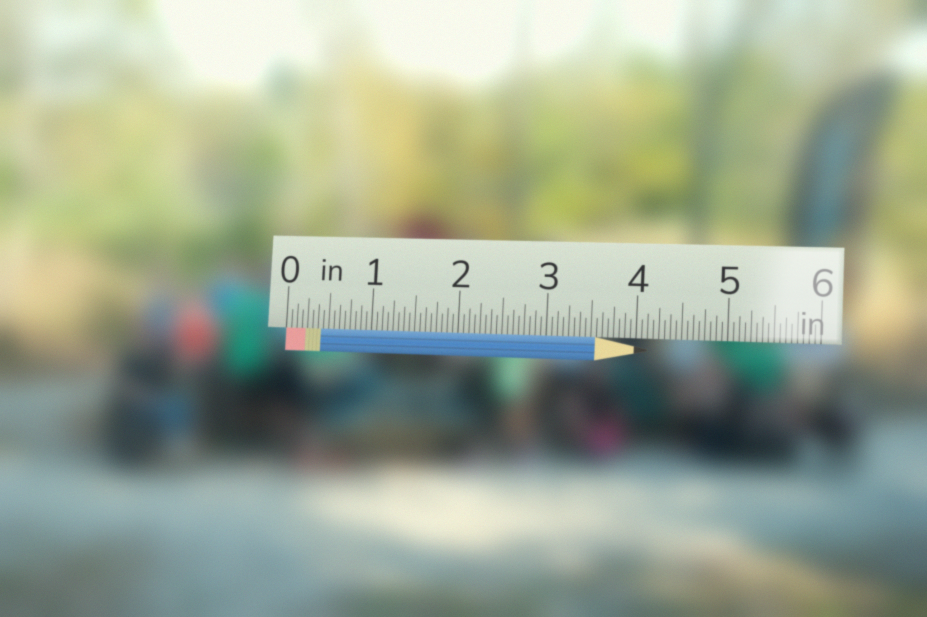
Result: 4.125 in
